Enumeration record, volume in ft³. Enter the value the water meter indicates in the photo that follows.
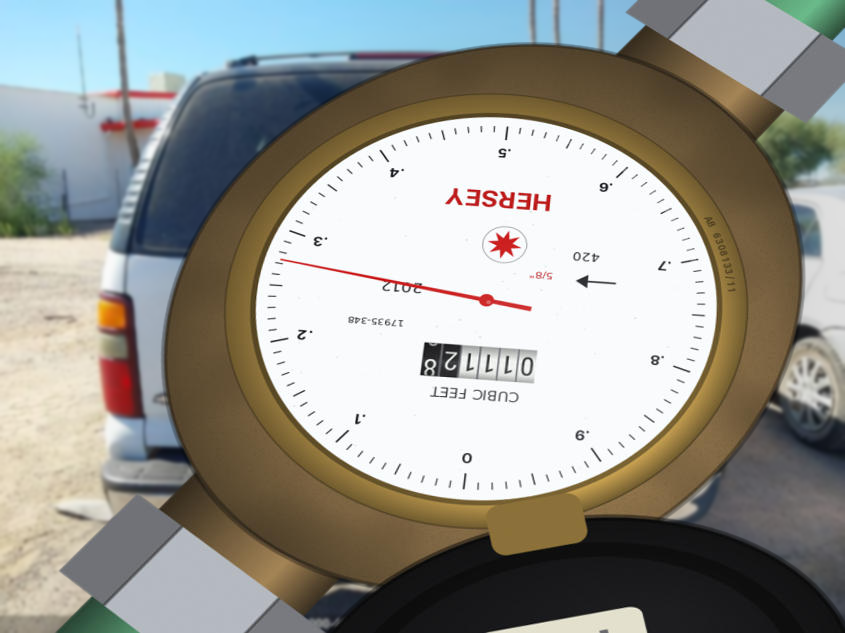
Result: 11128.27 ft³
